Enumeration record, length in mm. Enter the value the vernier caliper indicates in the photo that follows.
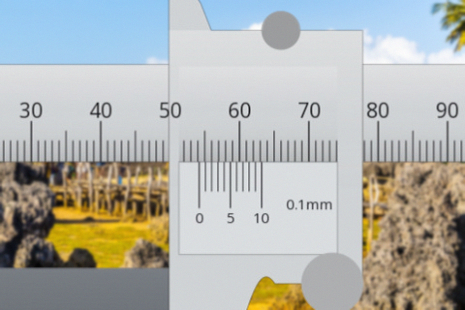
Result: 54.2 mm
